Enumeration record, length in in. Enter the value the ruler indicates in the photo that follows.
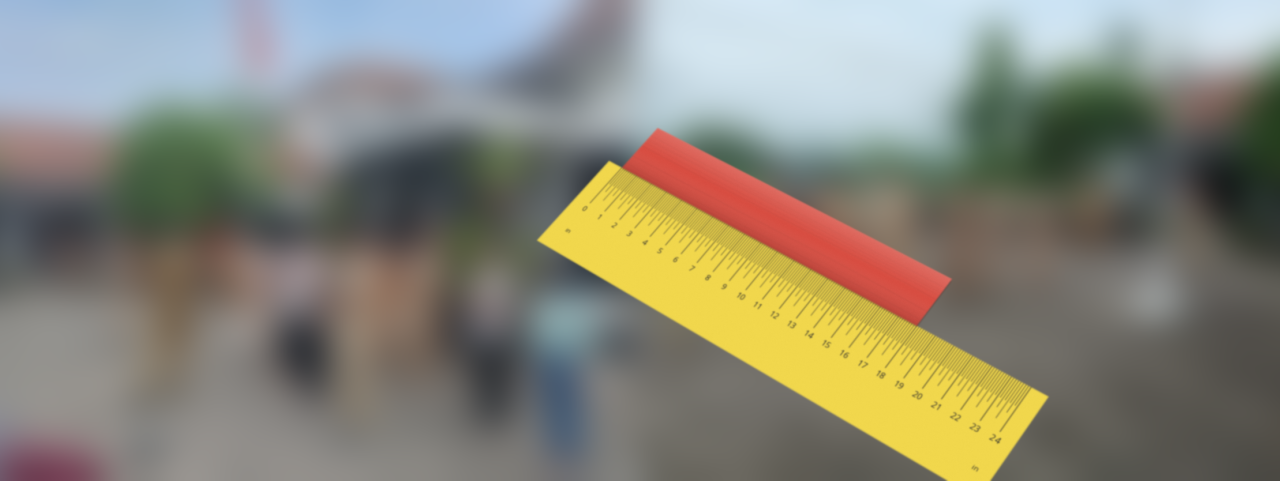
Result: 18 in
